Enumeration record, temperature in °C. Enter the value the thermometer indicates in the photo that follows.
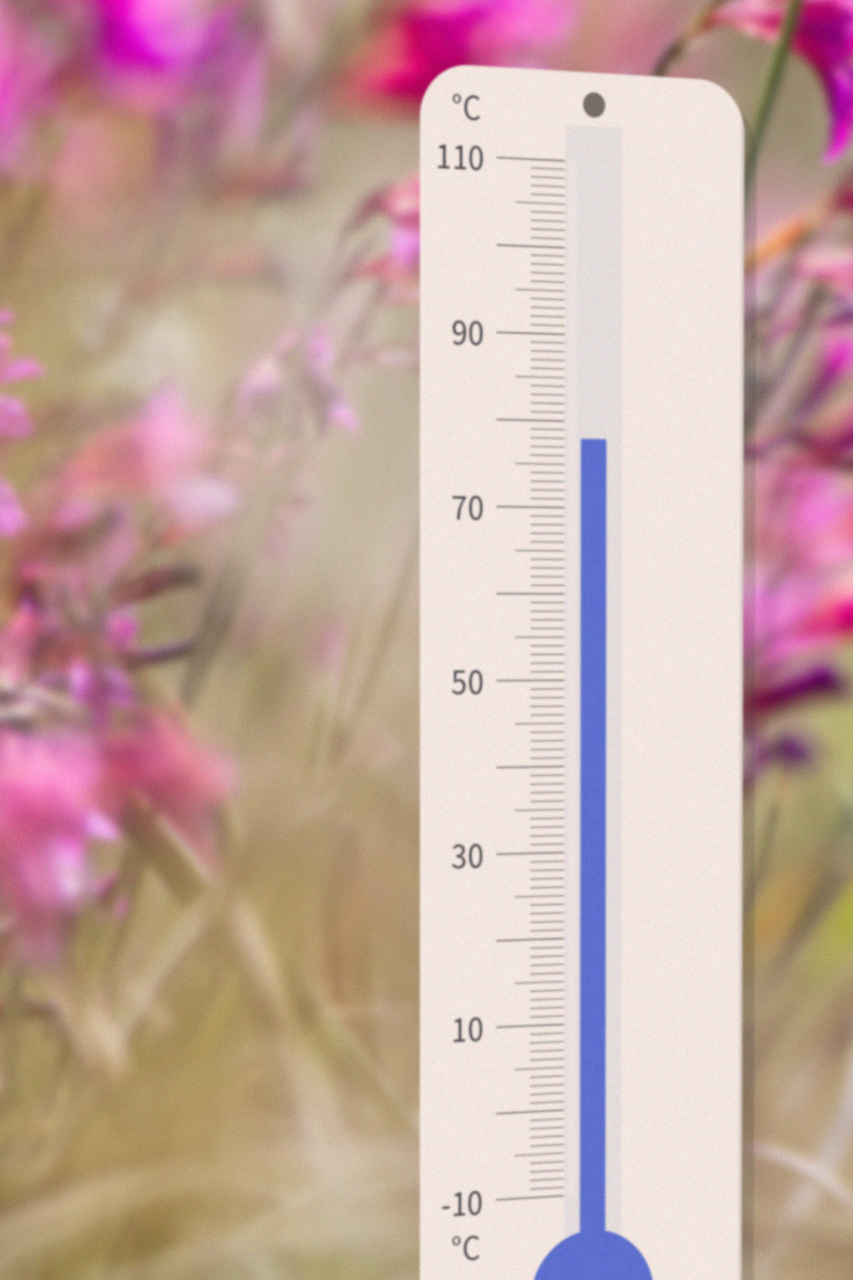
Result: 78 °C
